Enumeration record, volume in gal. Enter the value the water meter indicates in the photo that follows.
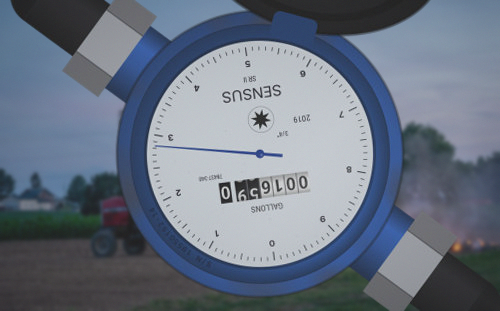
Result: 16592.8 gal
